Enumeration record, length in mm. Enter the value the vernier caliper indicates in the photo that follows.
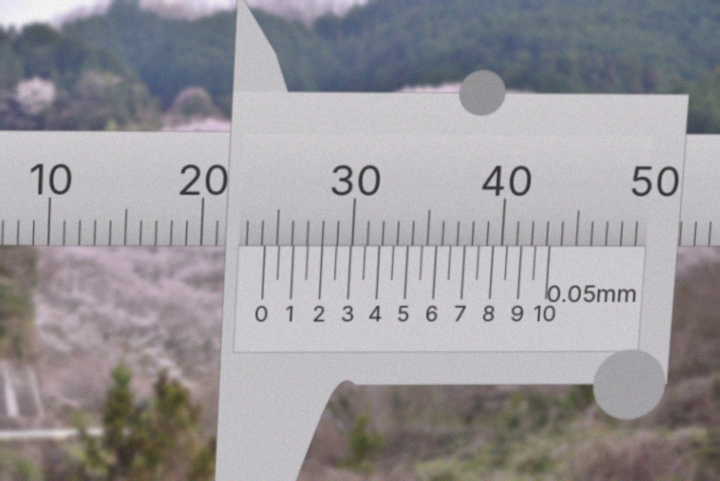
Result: 24.2 mm
